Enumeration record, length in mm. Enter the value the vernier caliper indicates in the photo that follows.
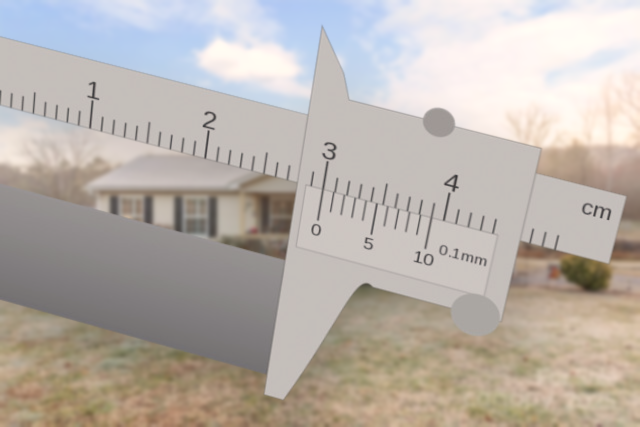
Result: 30.0 mm
